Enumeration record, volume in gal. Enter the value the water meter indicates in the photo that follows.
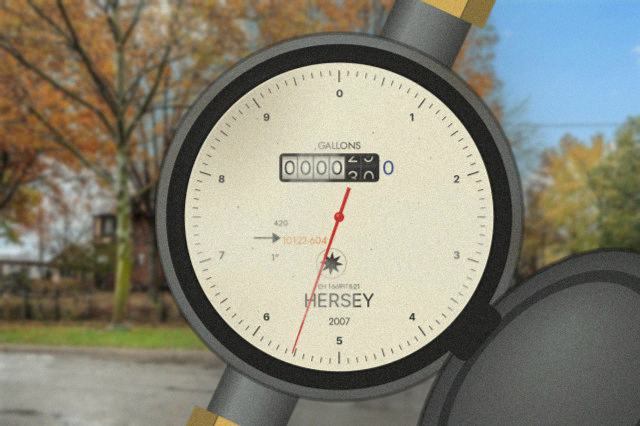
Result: 295.5 gal
